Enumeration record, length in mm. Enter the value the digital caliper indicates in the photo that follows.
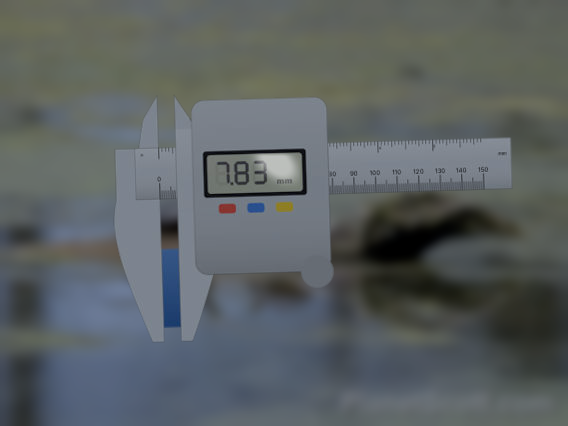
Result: 7.83 mm
